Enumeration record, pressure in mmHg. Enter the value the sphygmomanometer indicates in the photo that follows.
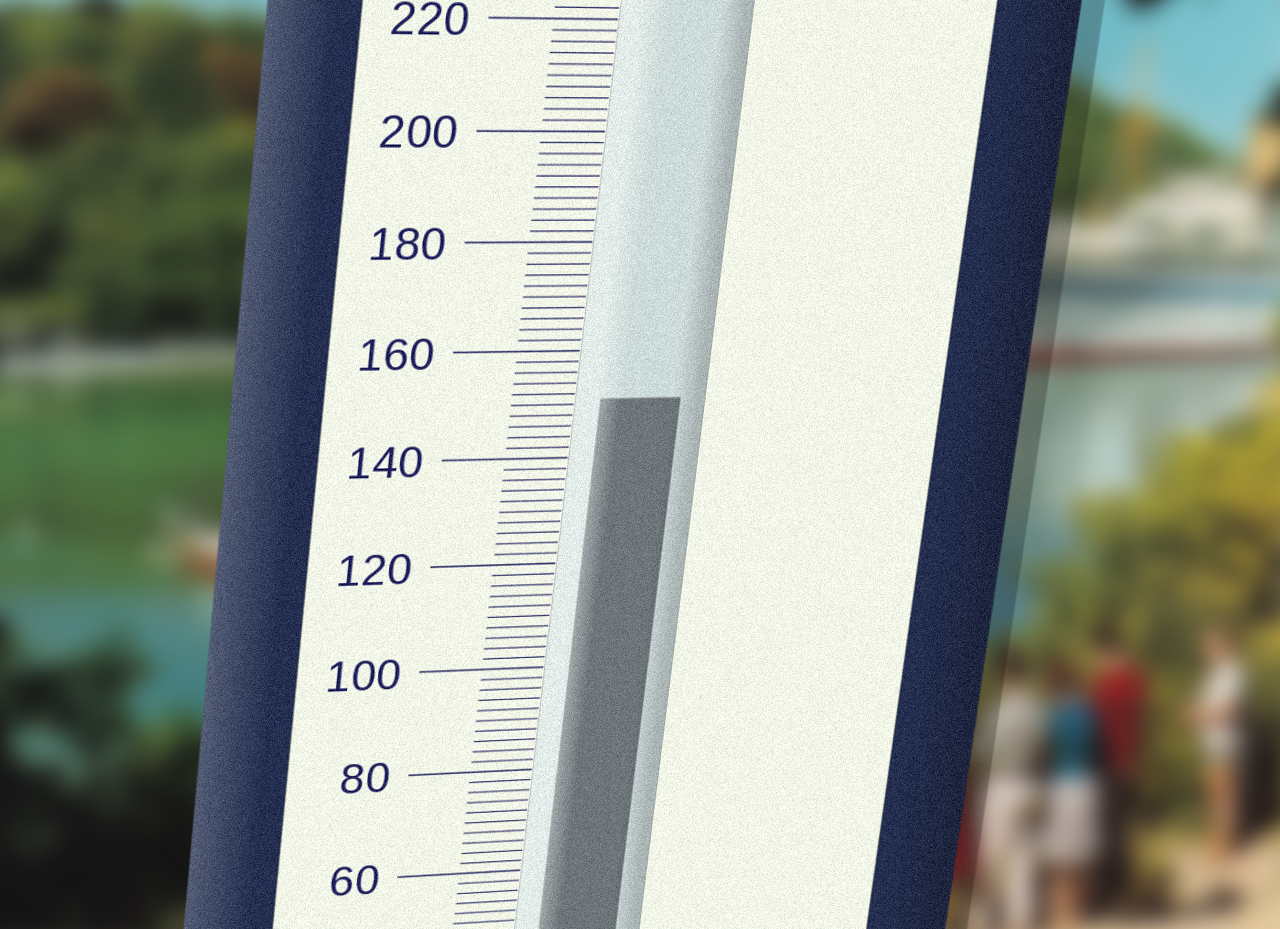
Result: 151 mmHg
